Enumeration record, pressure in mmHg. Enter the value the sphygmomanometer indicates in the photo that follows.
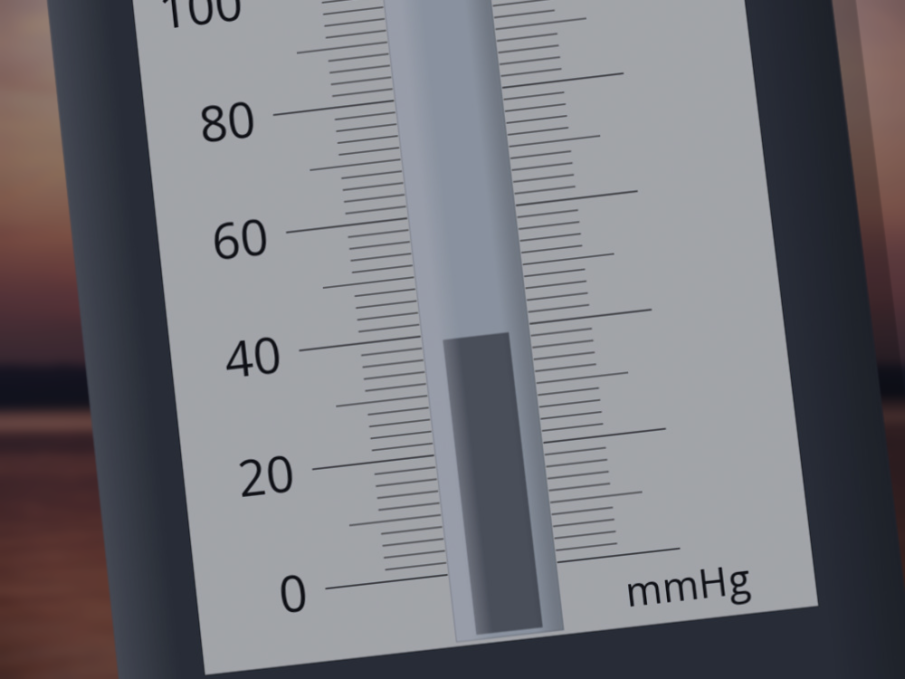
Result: 39 mmHg
